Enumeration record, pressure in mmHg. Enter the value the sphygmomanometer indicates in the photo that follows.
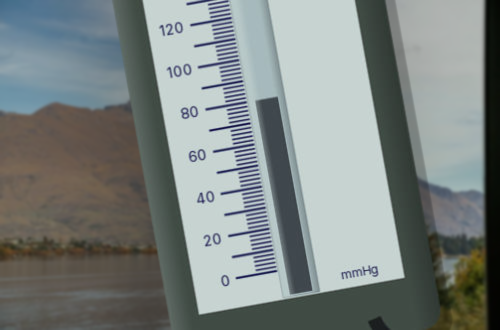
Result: 80 mmHg
